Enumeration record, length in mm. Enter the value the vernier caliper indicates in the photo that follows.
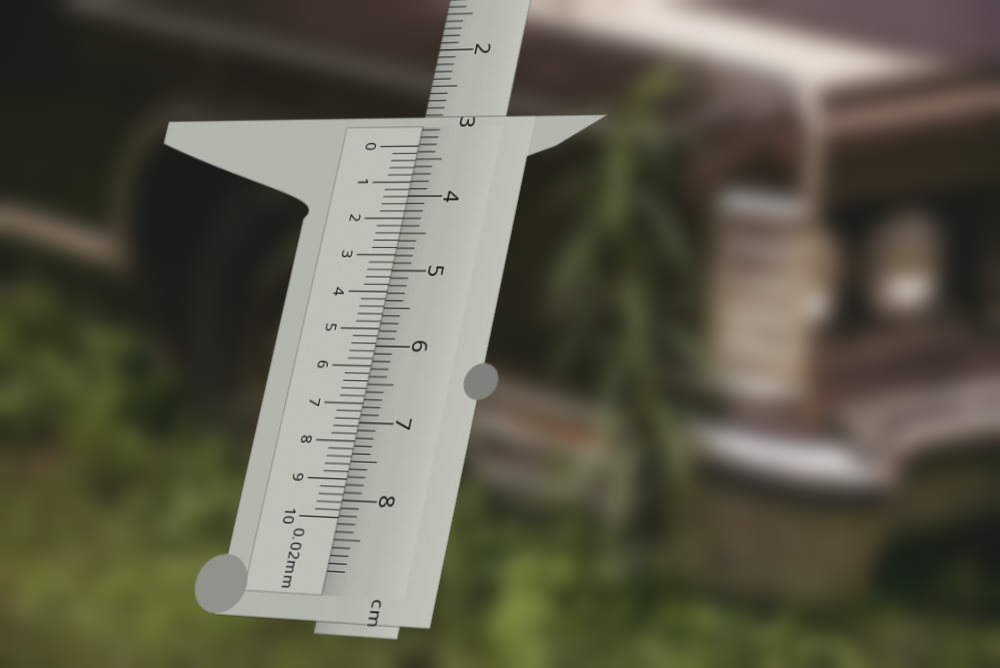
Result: 33.2 mm
